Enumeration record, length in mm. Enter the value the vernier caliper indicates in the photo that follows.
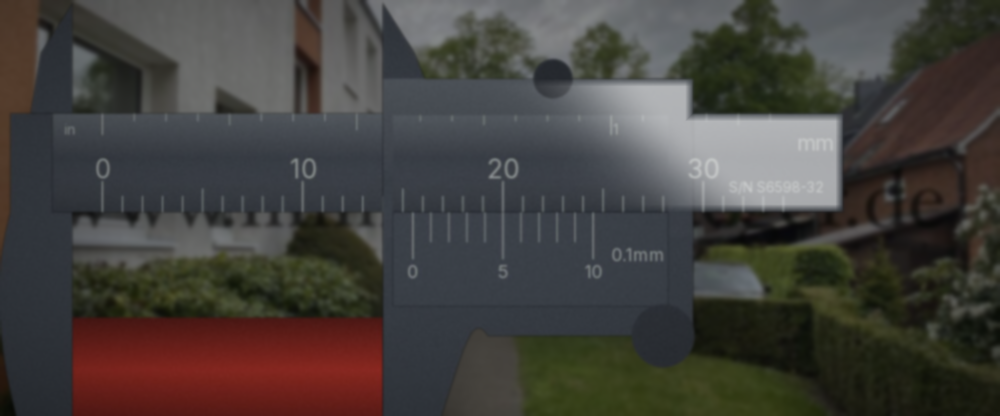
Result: 15.5 mm
